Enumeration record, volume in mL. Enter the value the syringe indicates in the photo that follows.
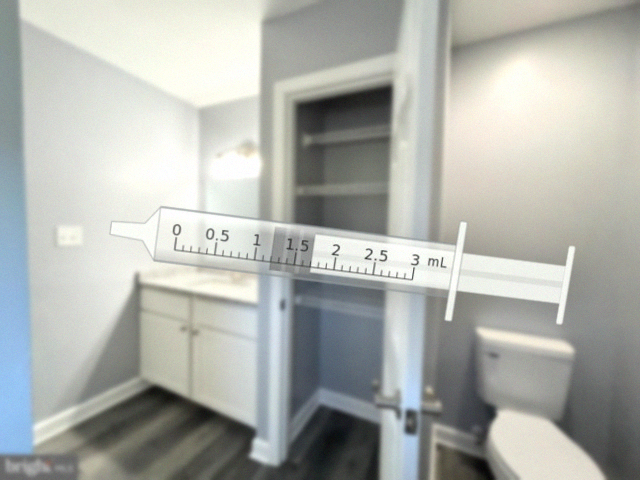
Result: 1.2 mL
